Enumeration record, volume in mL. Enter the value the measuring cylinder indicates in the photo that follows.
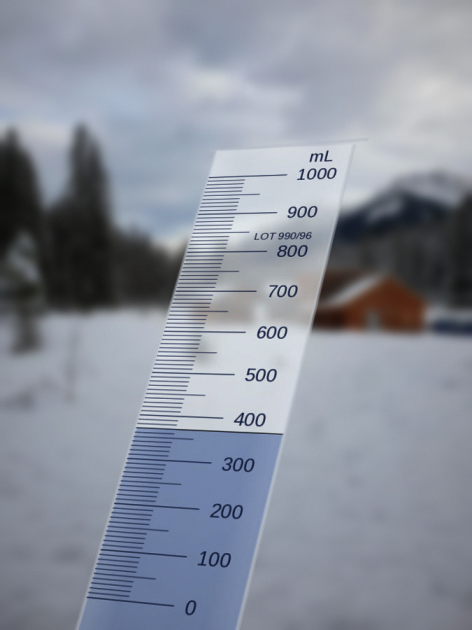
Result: 370 mL
